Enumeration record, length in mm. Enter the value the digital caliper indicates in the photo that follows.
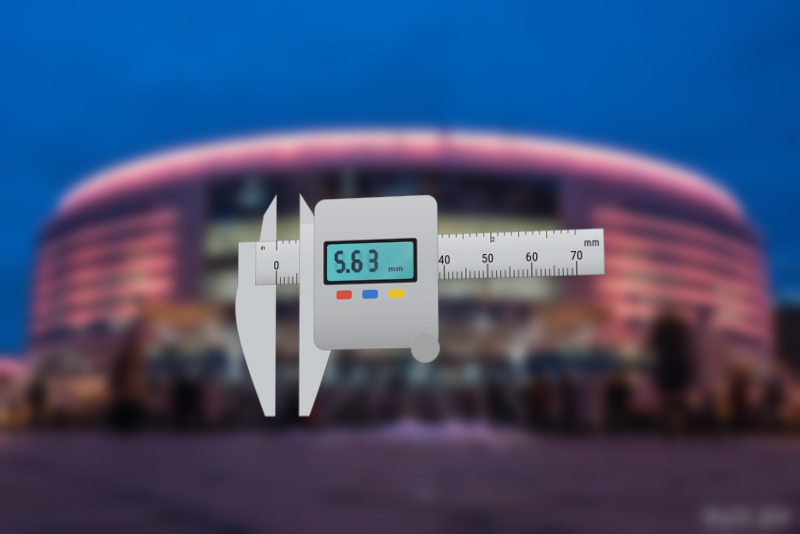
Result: 5.63 mm
